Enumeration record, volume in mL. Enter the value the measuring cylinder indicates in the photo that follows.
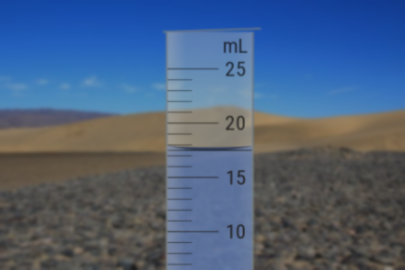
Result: 17.5 mL
